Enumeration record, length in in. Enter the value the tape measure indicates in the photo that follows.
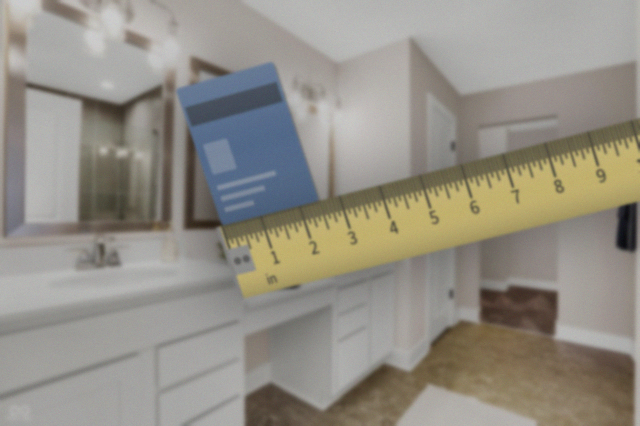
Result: 2.5 in
